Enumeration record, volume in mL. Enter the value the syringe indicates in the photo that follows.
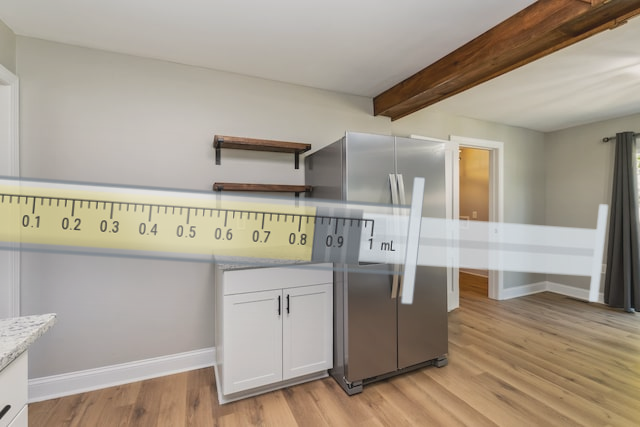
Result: 0.84 mL
